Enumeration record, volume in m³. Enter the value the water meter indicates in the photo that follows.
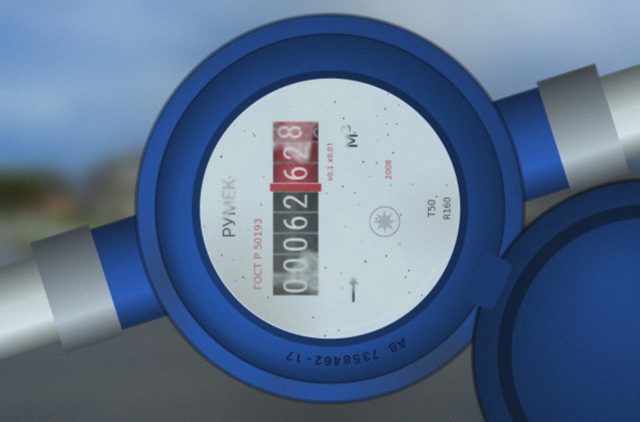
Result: 62.628 m³
